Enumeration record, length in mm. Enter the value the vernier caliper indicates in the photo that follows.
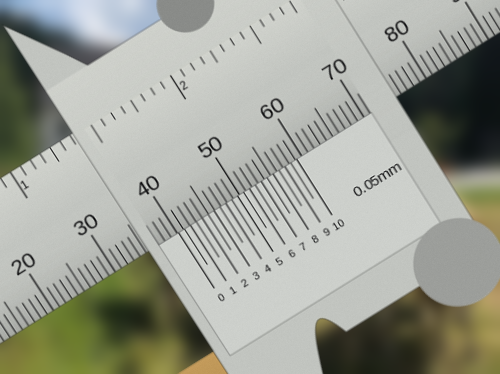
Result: 40.2 mm
